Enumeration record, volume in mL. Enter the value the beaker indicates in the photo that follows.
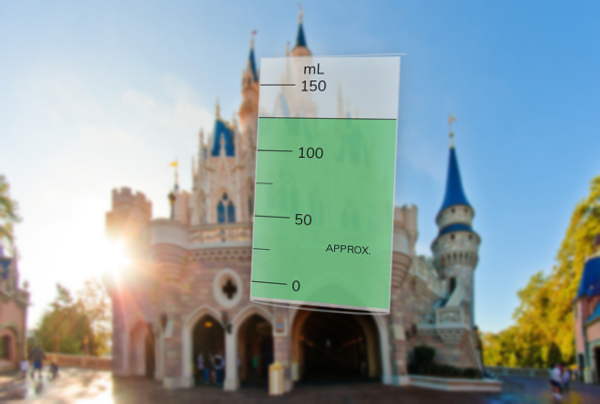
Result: 125 mL
